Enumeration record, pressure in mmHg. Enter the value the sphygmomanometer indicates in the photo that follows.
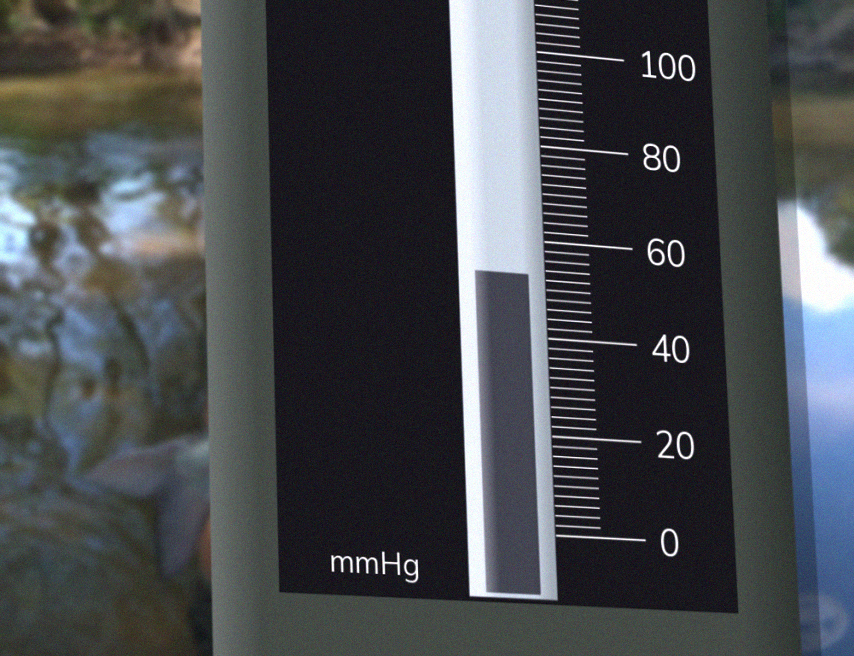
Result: 53 mmHg
